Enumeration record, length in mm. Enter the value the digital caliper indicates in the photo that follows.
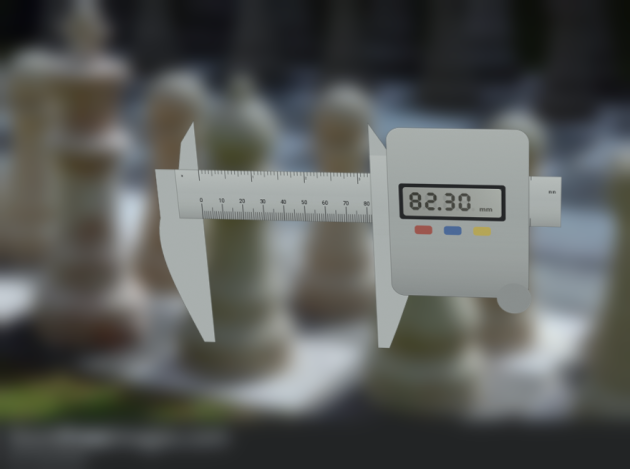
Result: 82.30 mm
